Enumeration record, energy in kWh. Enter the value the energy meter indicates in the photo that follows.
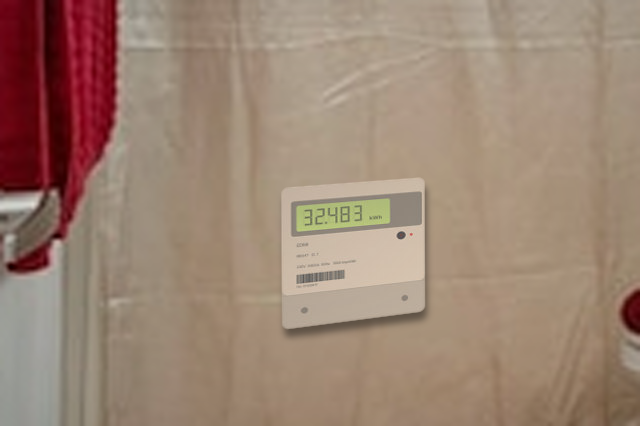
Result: 32.483 kWh
